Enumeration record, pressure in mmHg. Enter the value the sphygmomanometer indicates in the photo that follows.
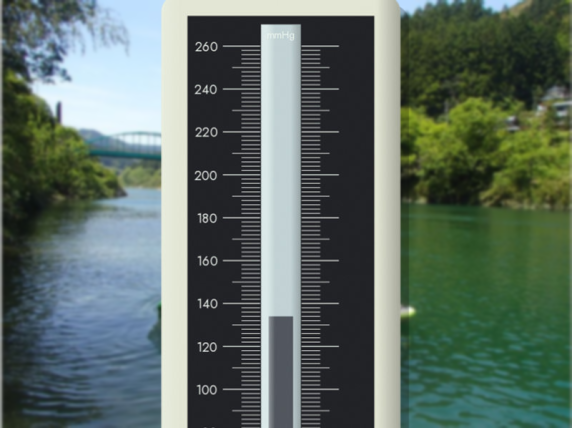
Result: 134 mmHg
